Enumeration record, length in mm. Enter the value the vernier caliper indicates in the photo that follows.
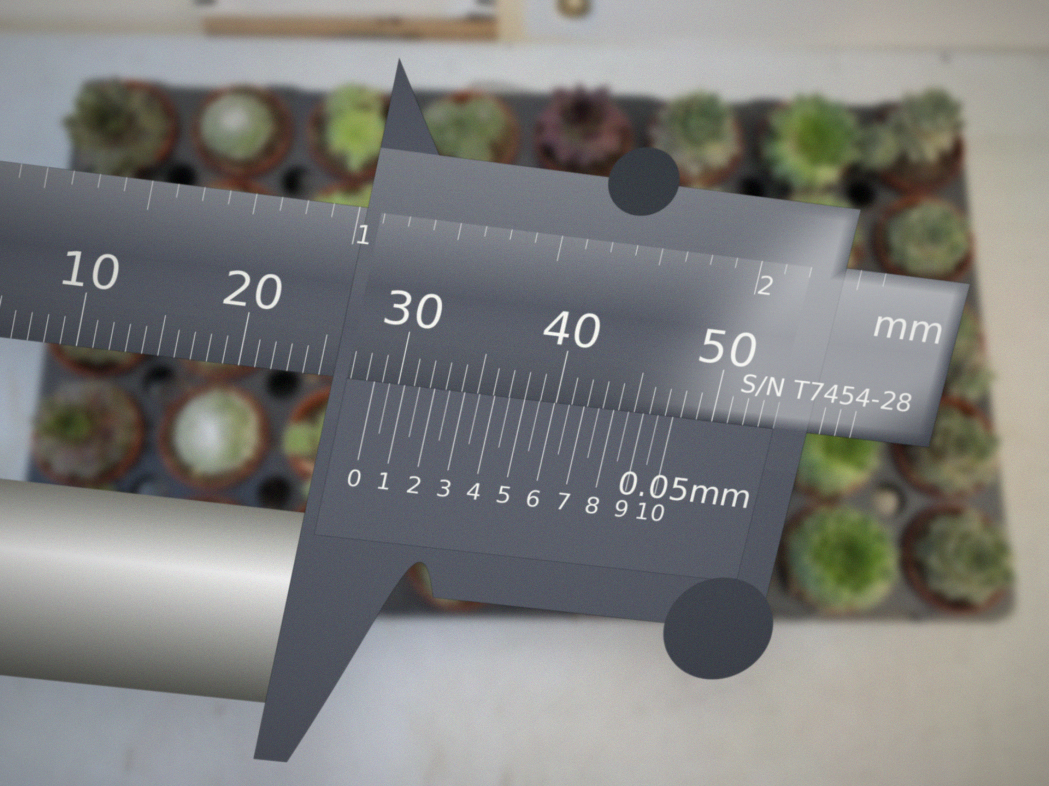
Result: 28.5 mm
